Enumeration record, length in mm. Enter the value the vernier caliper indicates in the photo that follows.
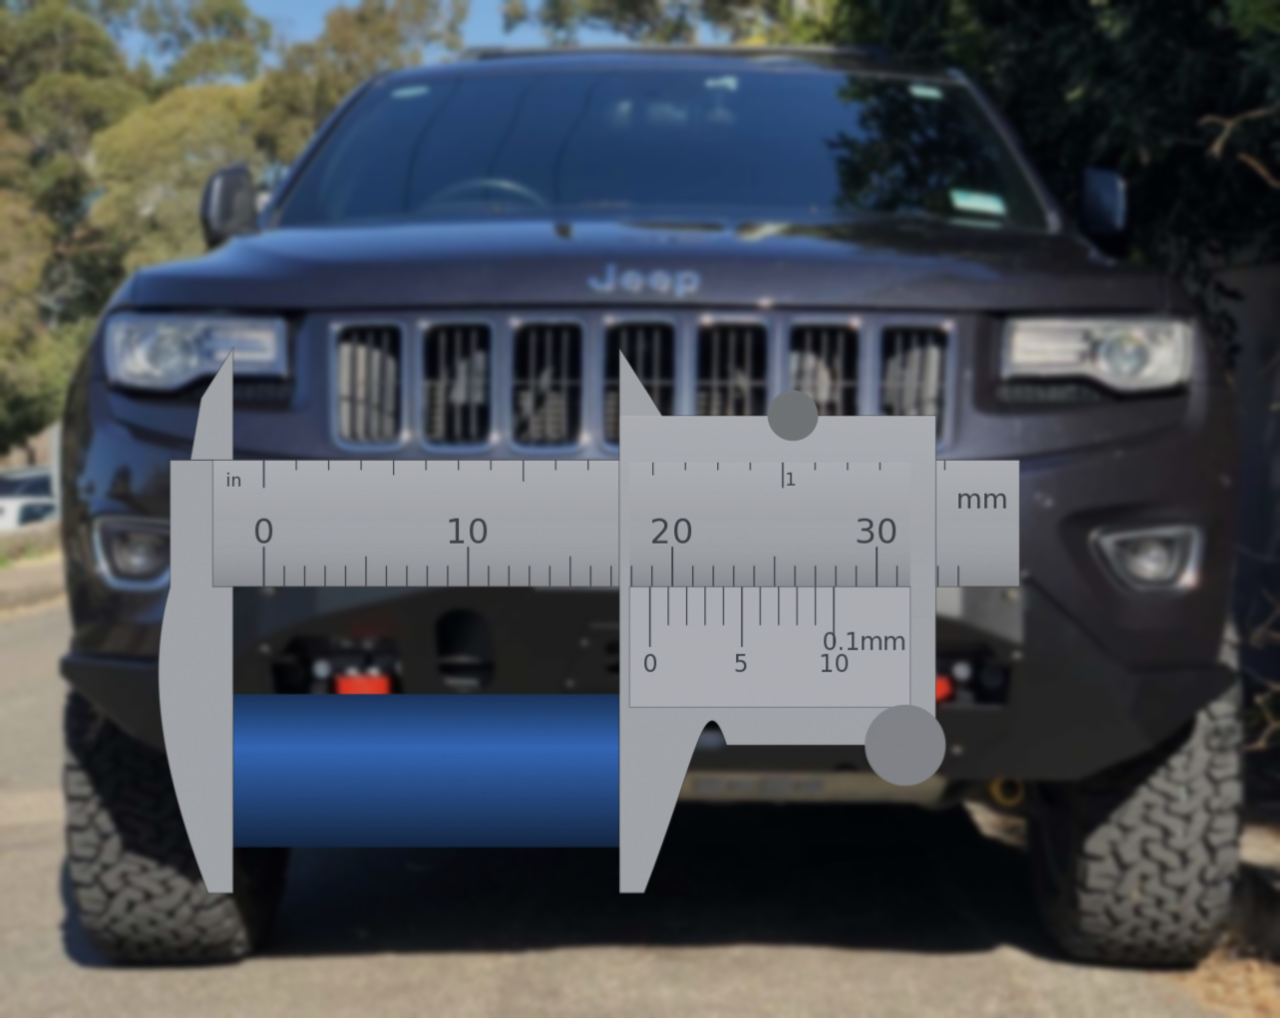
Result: 18.9 mm
